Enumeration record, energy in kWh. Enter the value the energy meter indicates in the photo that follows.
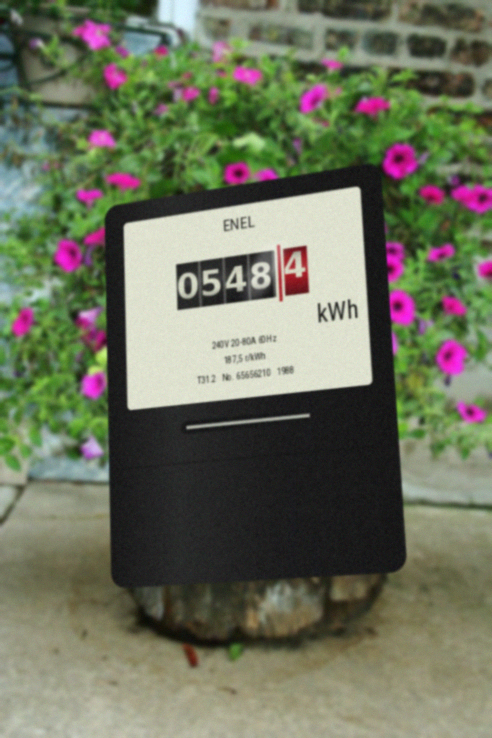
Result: 548.4 kWh
